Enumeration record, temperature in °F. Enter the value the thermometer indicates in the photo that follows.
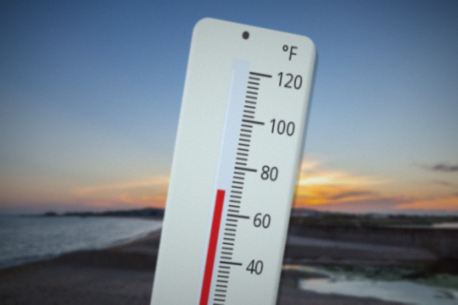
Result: 70 °F
